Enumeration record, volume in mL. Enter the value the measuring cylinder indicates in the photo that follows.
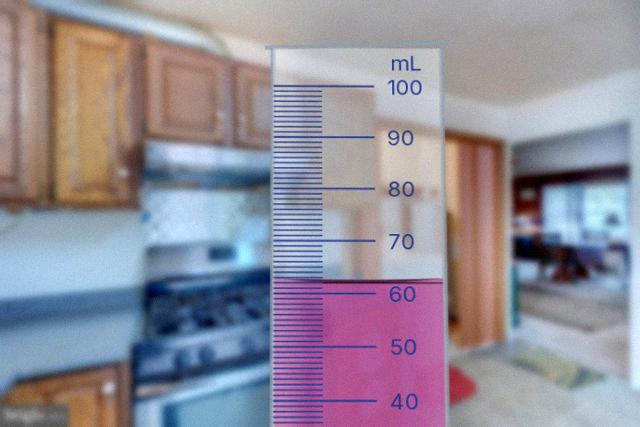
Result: 62 mL
